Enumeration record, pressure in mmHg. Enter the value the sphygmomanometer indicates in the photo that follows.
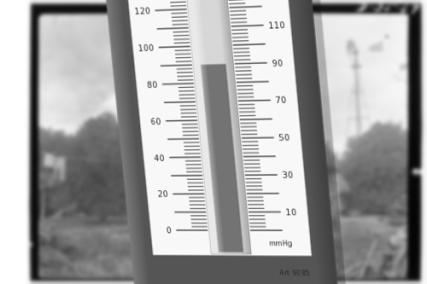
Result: 90 mmHg
